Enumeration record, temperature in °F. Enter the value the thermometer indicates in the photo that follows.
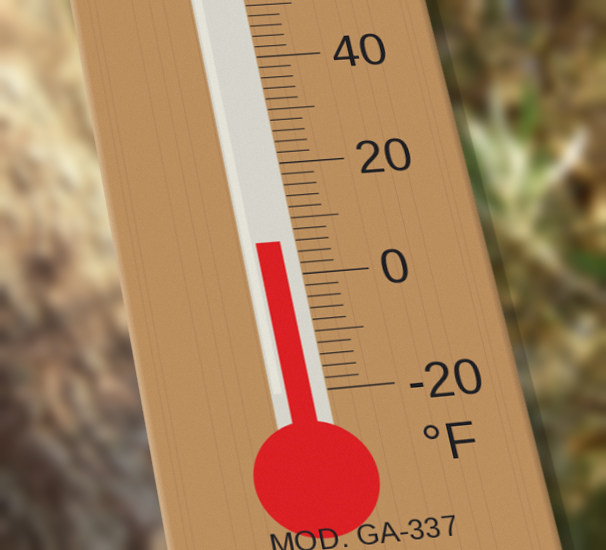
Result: 6 °F
